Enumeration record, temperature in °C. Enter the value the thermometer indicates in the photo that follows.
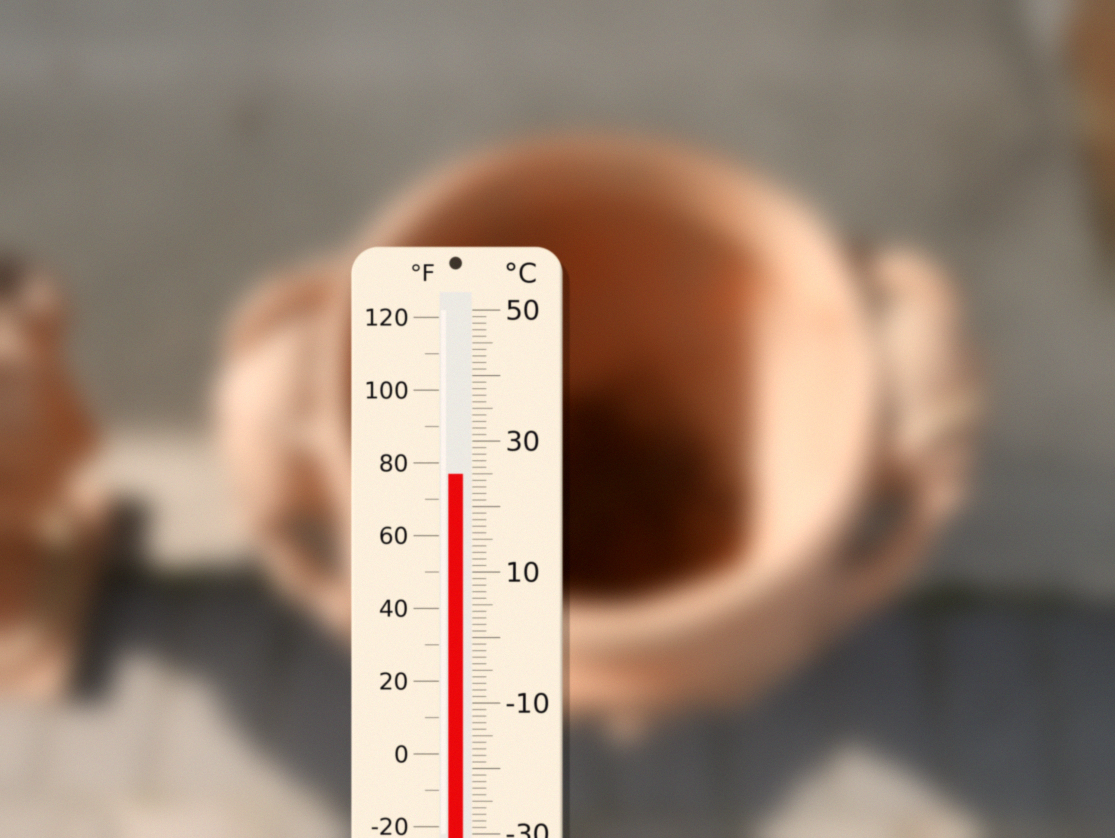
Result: 25 °C
